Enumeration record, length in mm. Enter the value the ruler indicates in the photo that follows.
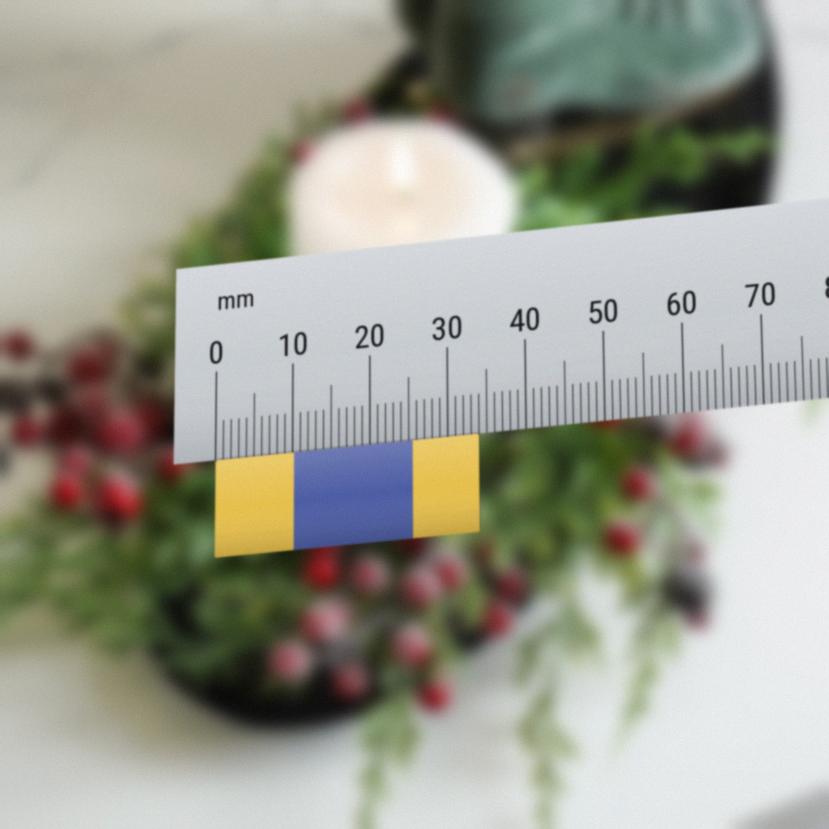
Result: 34 mm
